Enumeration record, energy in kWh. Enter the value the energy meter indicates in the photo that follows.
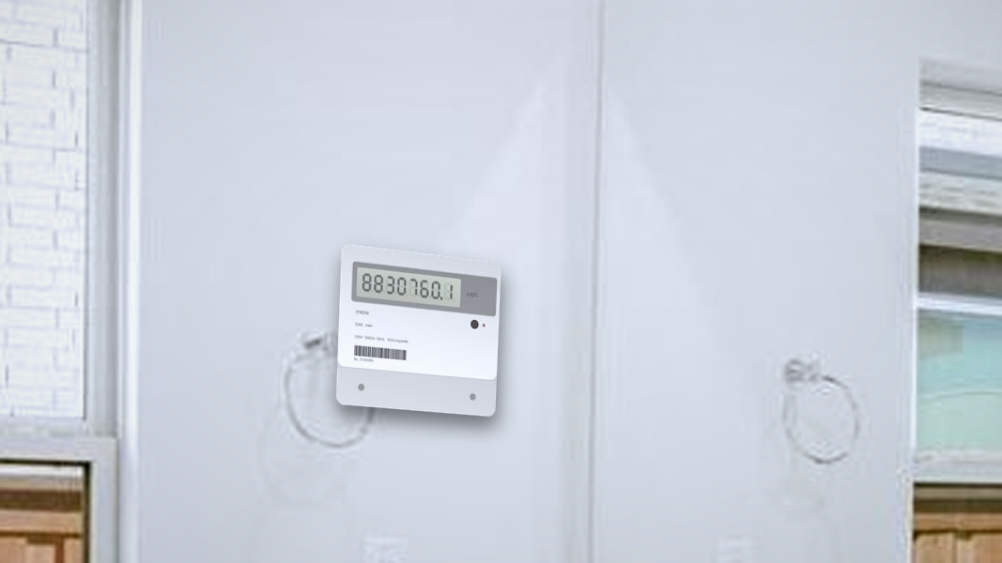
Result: 8830760.1 kWh
